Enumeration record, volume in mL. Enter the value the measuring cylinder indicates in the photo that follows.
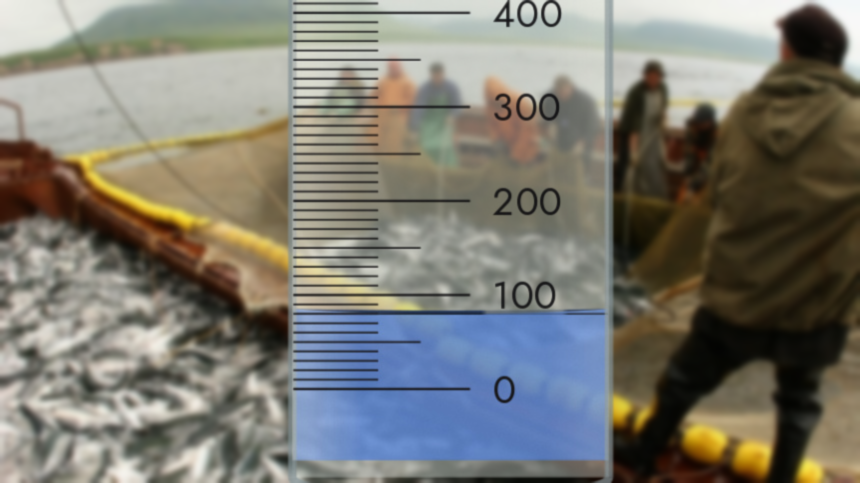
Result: 80 mL
